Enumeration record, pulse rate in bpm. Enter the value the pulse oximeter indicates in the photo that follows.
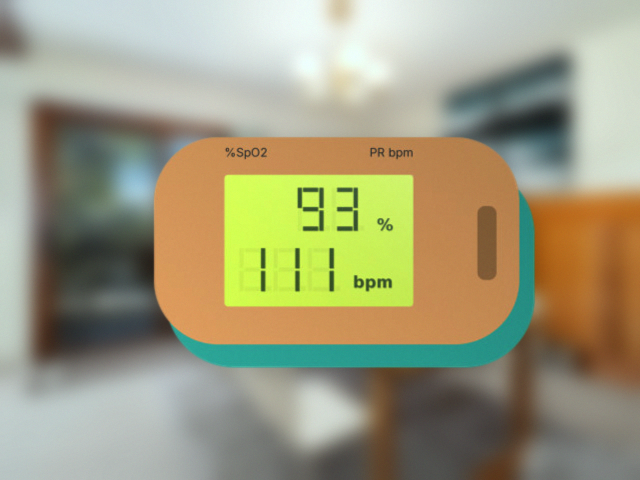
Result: 111 bpm
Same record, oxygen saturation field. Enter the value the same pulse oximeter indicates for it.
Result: 93 %
